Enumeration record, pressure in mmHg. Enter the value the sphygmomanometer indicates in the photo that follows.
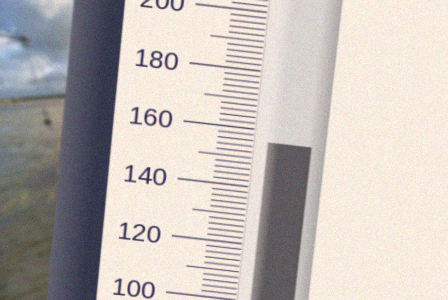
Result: 156 mmHg
